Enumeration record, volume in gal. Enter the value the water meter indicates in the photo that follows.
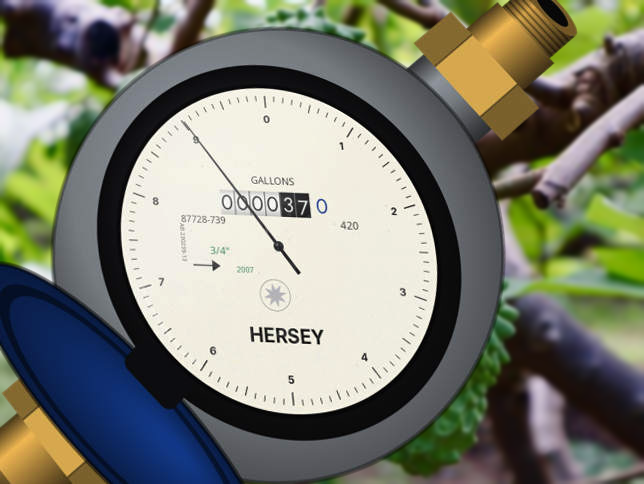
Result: 369.0 gal
